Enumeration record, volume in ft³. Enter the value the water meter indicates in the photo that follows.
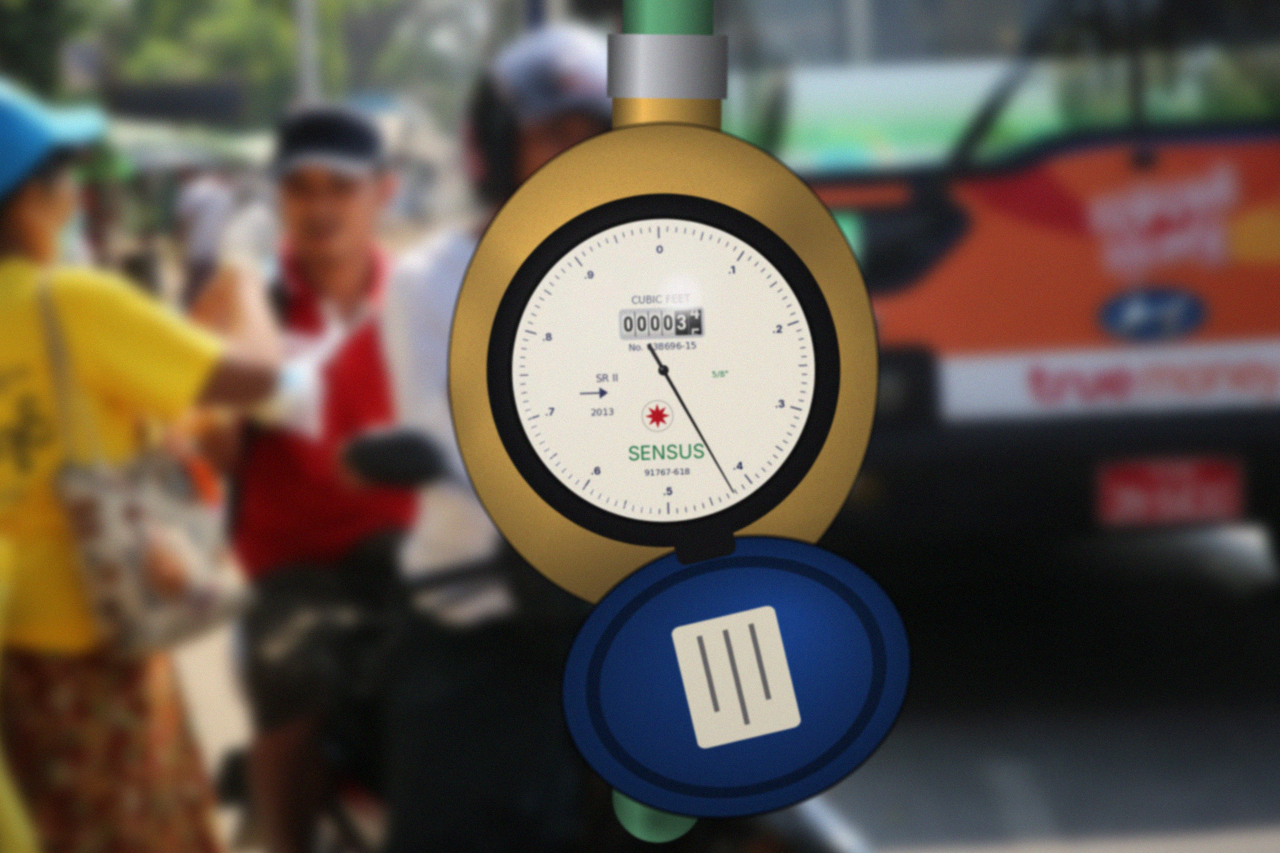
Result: 34.42 ft³
